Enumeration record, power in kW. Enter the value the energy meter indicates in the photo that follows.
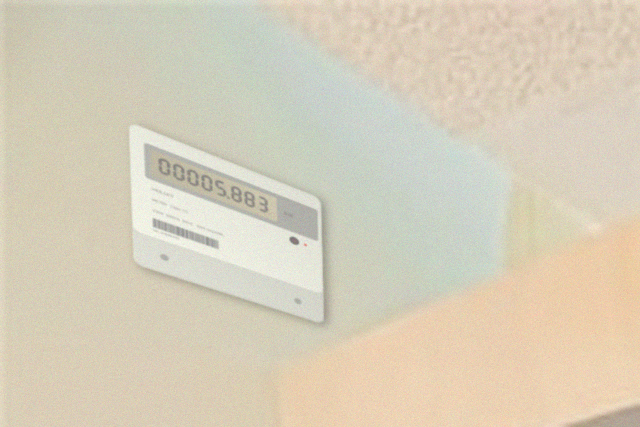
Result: 5.883 kW
